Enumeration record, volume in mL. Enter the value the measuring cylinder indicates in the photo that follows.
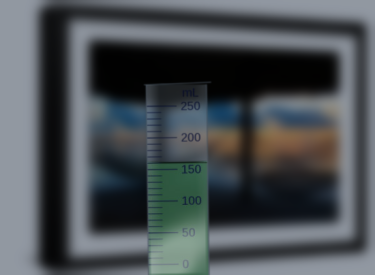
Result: 160 mL
